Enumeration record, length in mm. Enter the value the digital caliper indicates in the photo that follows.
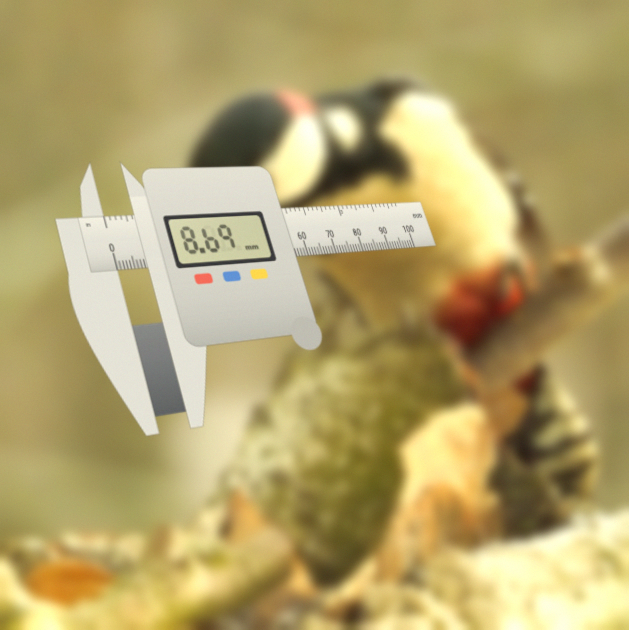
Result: 8.69 mm
